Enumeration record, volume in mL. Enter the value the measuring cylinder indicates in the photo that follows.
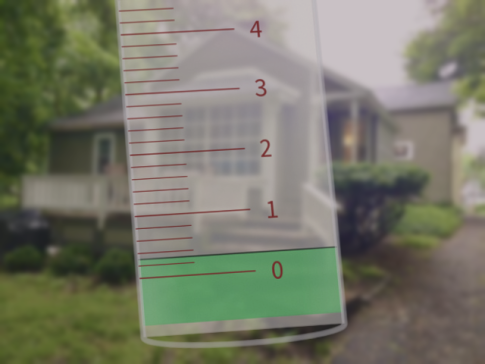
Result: 0.3 mL
